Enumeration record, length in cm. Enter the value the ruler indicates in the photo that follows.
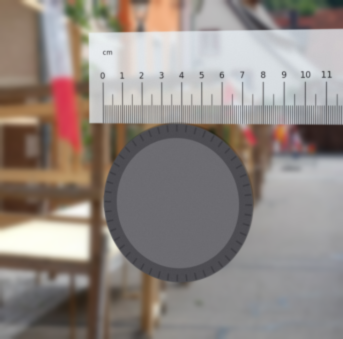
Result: 7.5 cm
